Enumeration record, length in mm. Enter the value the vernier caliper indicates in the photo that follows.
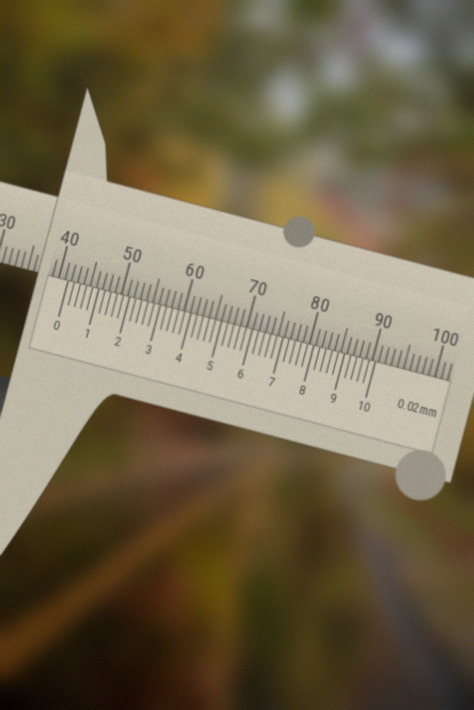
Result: 41.5 mm
